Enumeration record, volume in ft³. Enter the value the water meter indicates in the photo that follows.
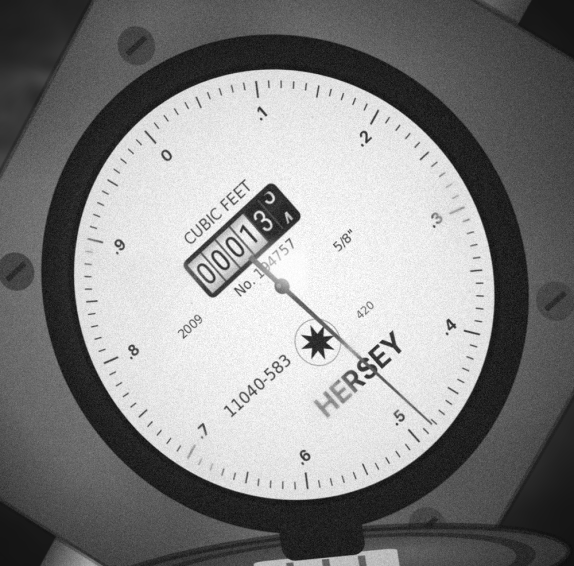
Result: 133.48 ft³
